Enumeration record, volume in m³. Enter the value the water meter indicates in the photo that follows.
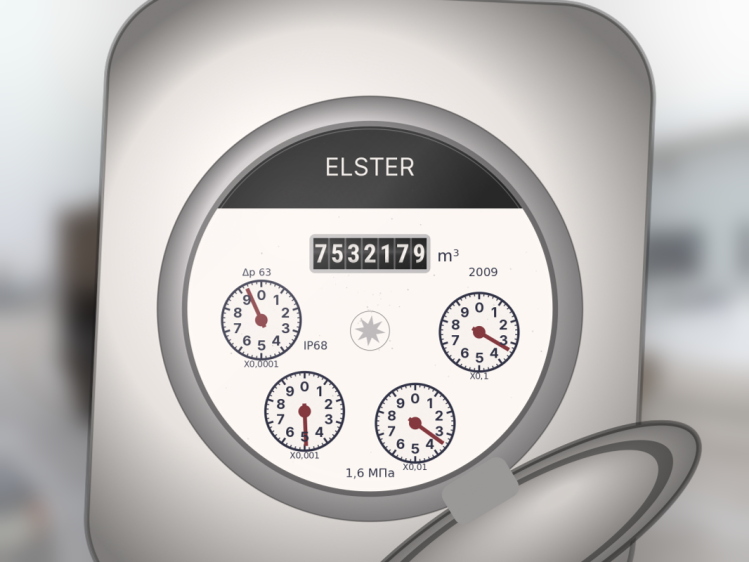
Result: 7532179.3349 m³
